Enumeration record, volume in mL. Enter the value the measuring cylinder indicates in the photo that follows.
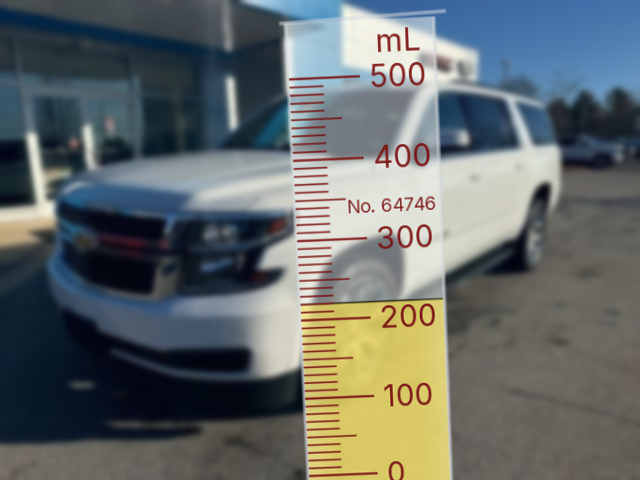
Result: 220 mL
